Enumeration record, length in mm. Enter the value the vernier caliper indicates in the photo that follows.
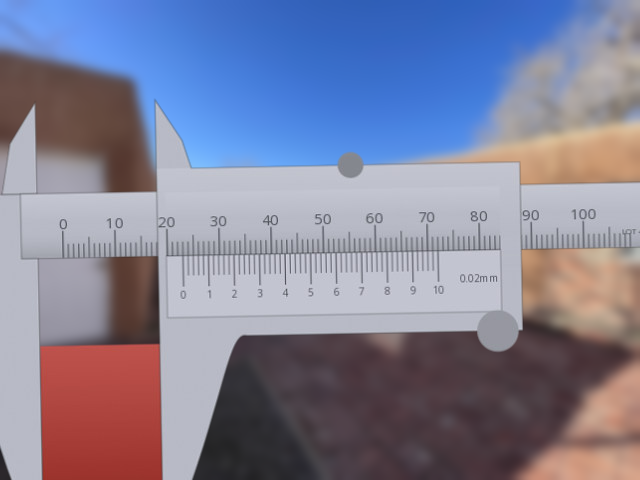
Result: 23.0 mm
